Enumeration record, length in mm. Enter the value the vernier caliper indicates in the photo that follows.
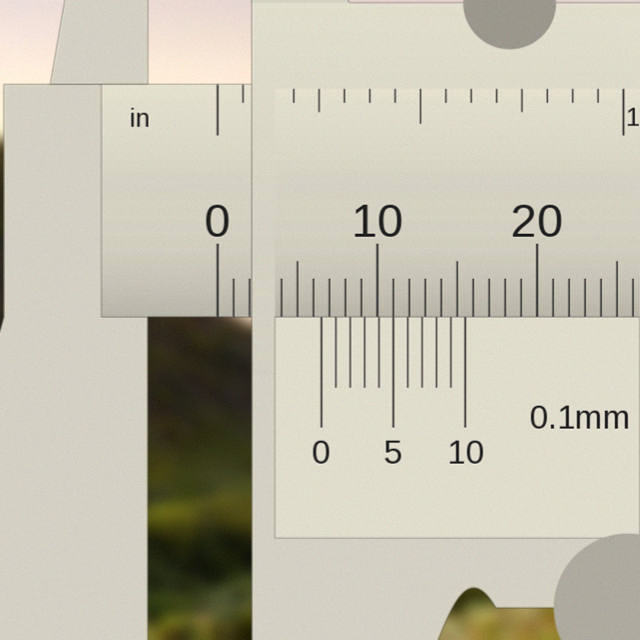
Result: 6.5 mm
